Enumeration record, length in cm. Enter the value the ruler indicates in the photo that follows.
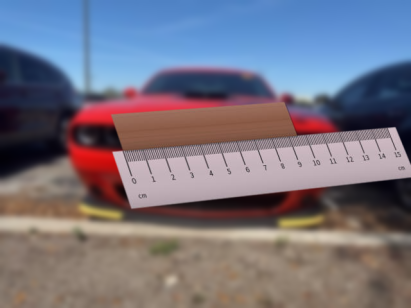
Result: 9.5 cm
